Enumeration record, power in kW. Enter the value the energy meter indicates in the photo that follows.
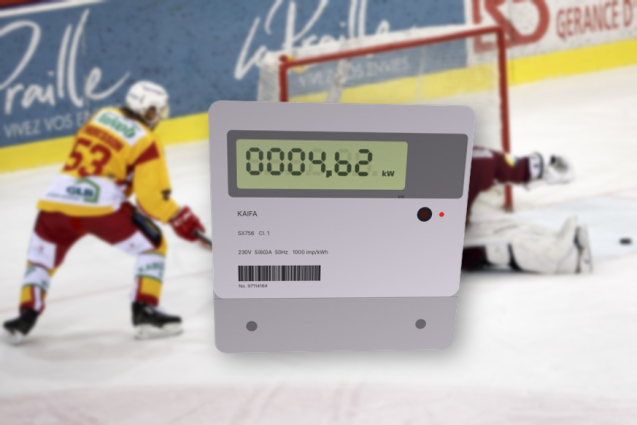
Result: 4.62 kW
